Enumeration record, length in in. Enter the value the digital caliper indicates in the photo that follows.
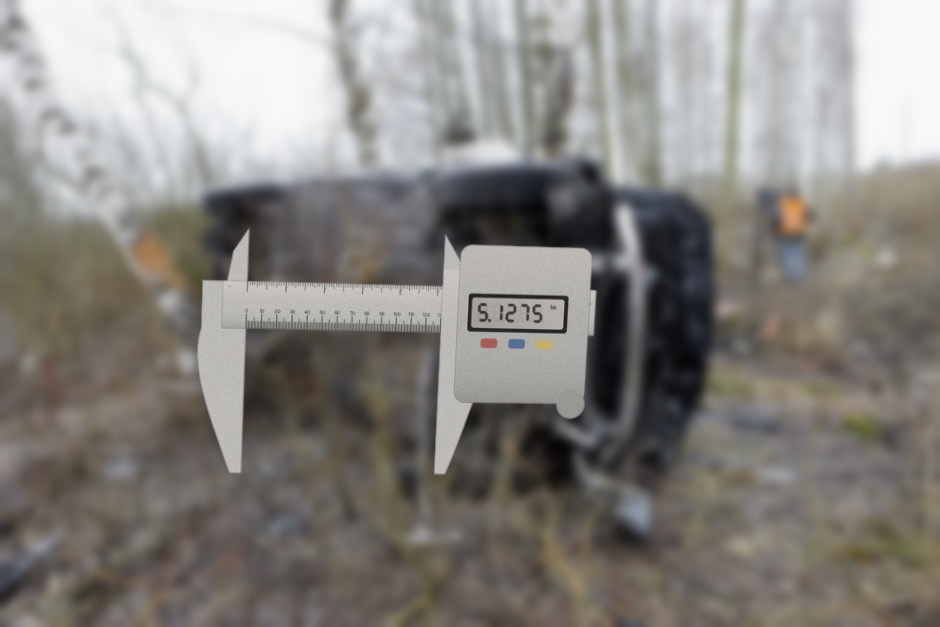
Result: 5.1275 in
